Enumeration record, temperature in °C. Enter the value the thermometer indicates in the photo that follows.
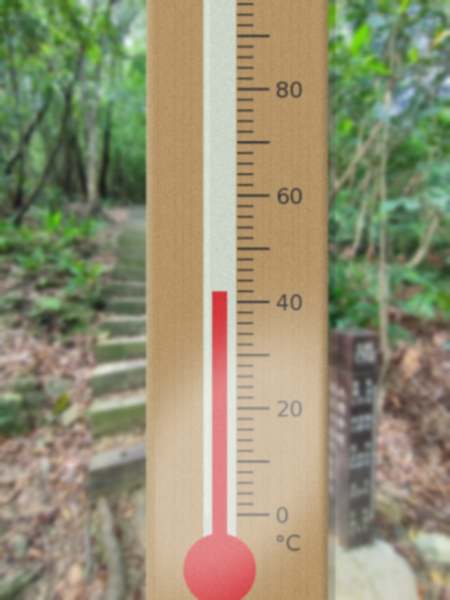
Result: 42 °C
